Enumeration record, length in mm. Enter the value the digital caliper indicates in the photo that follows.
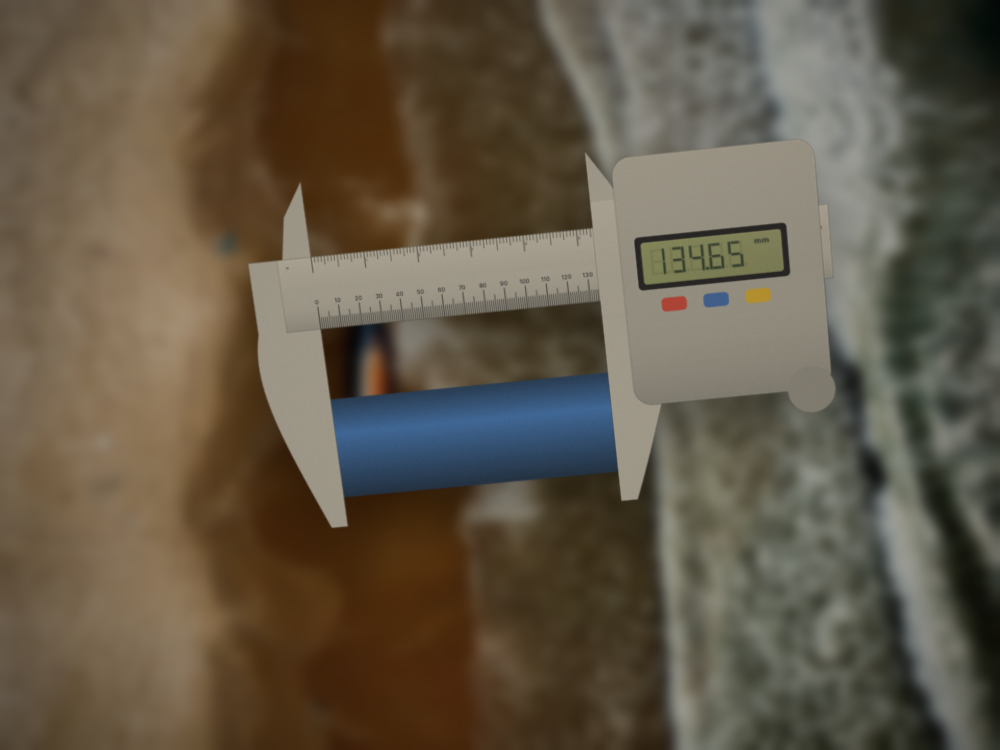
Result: 134.65 mm
